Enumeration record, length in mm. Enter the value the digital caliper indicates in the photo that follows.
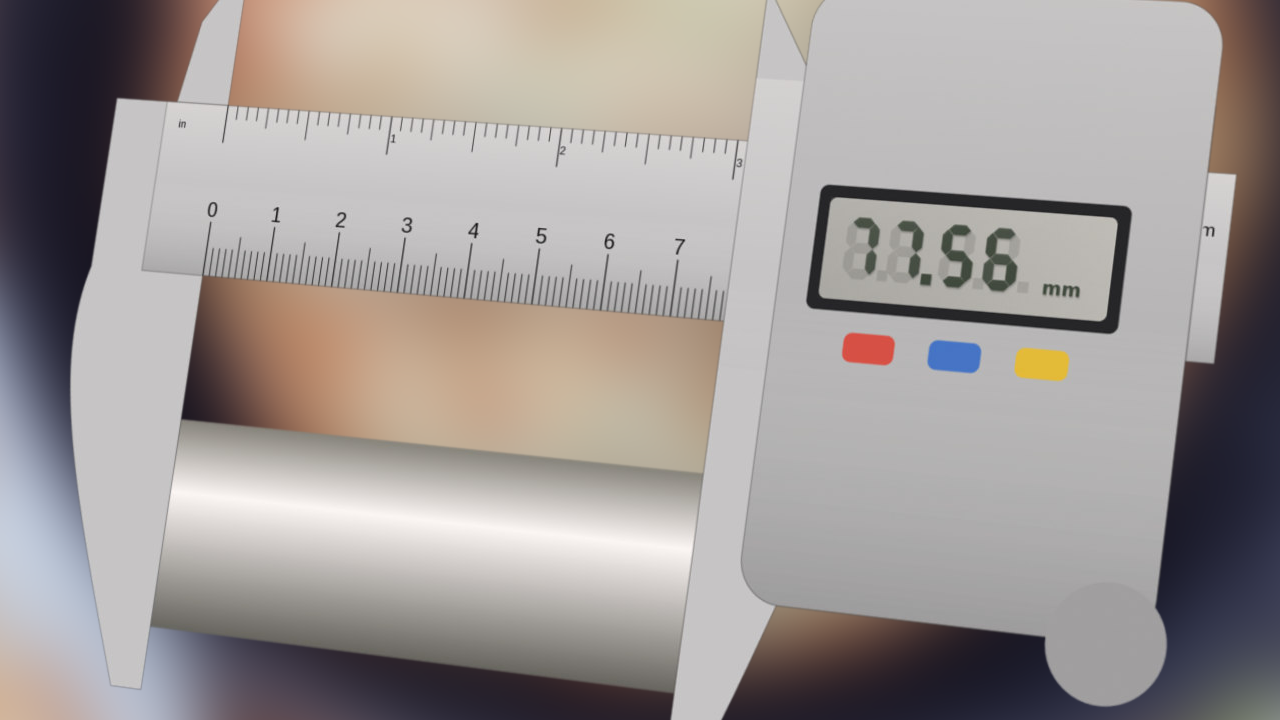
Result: 77.56 mm
